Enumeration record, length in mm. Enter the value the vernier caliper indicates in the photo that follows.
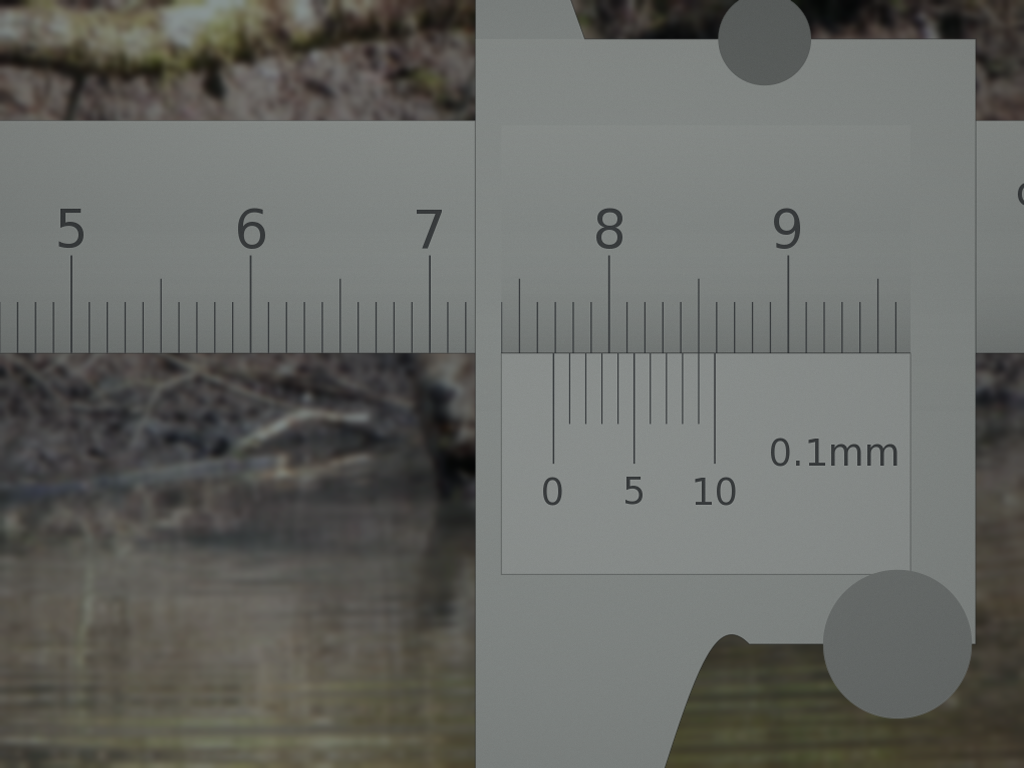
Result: 76.9 mm
